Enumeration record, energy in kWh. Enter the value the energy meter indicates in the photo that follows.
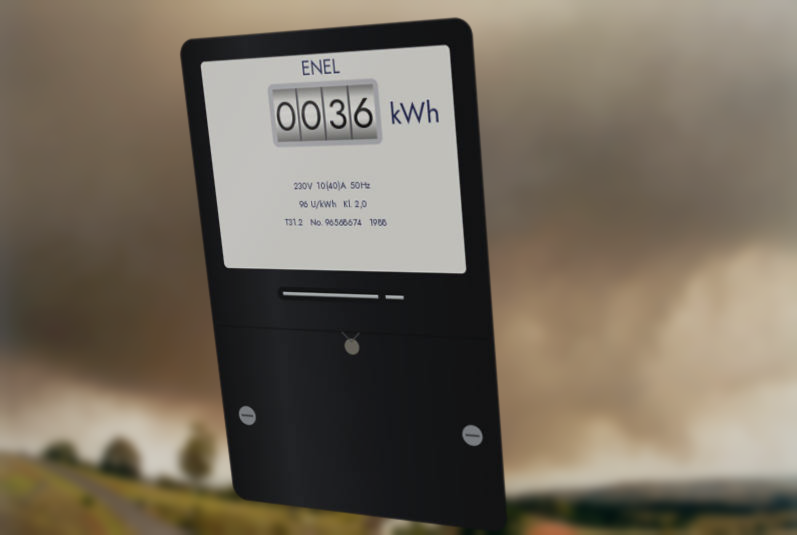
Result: 36 kWh
